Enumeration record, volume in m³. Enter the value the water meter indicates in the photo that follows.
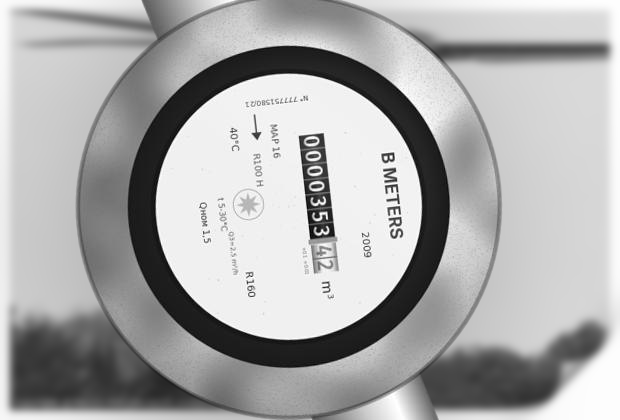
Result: 353.42 m³
